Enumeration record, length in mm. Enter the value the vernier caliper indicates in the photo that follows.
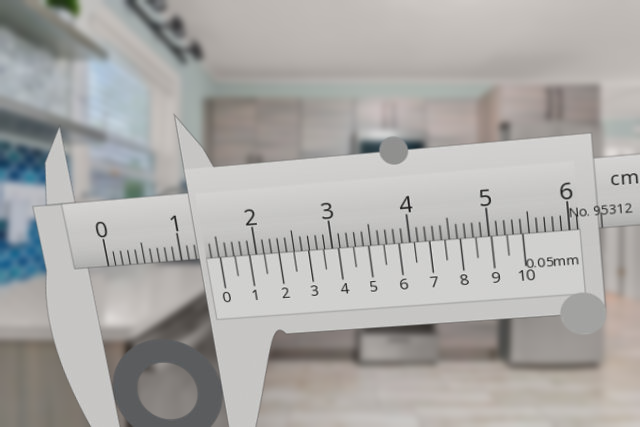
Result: 15.2 mm
